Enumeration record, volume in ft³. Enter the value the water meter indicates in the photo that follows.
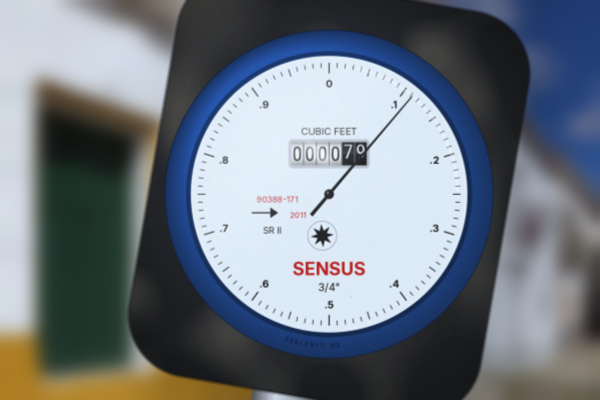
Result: 79.11 ft³
